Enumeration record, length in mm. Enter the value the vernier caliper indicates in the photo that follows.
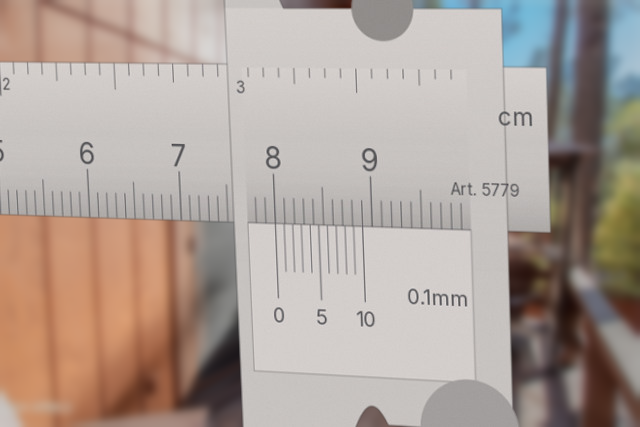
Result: 80.0 mm
